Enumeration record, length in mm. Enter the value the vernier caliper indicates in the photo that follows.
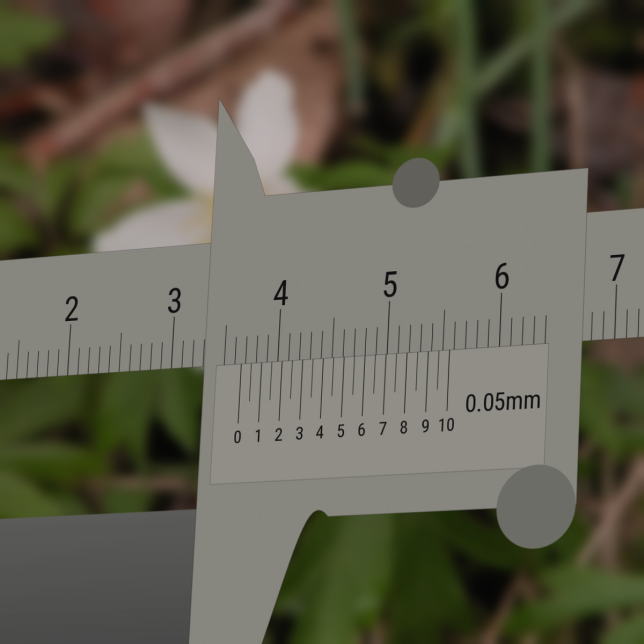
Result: 36.6 mm
